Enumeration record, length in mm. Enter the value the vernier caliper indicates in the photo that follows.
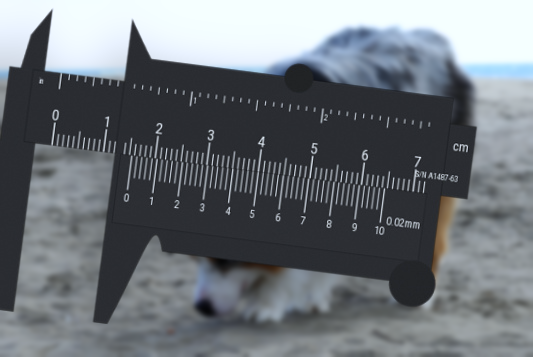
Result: 15.5 mm
